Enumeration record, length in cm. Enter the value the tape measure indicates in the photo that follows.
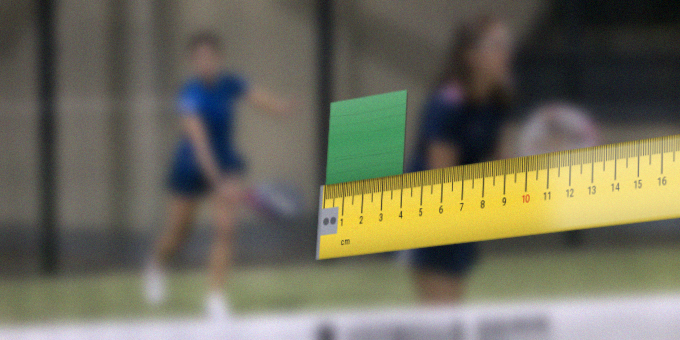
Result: 4 cm
